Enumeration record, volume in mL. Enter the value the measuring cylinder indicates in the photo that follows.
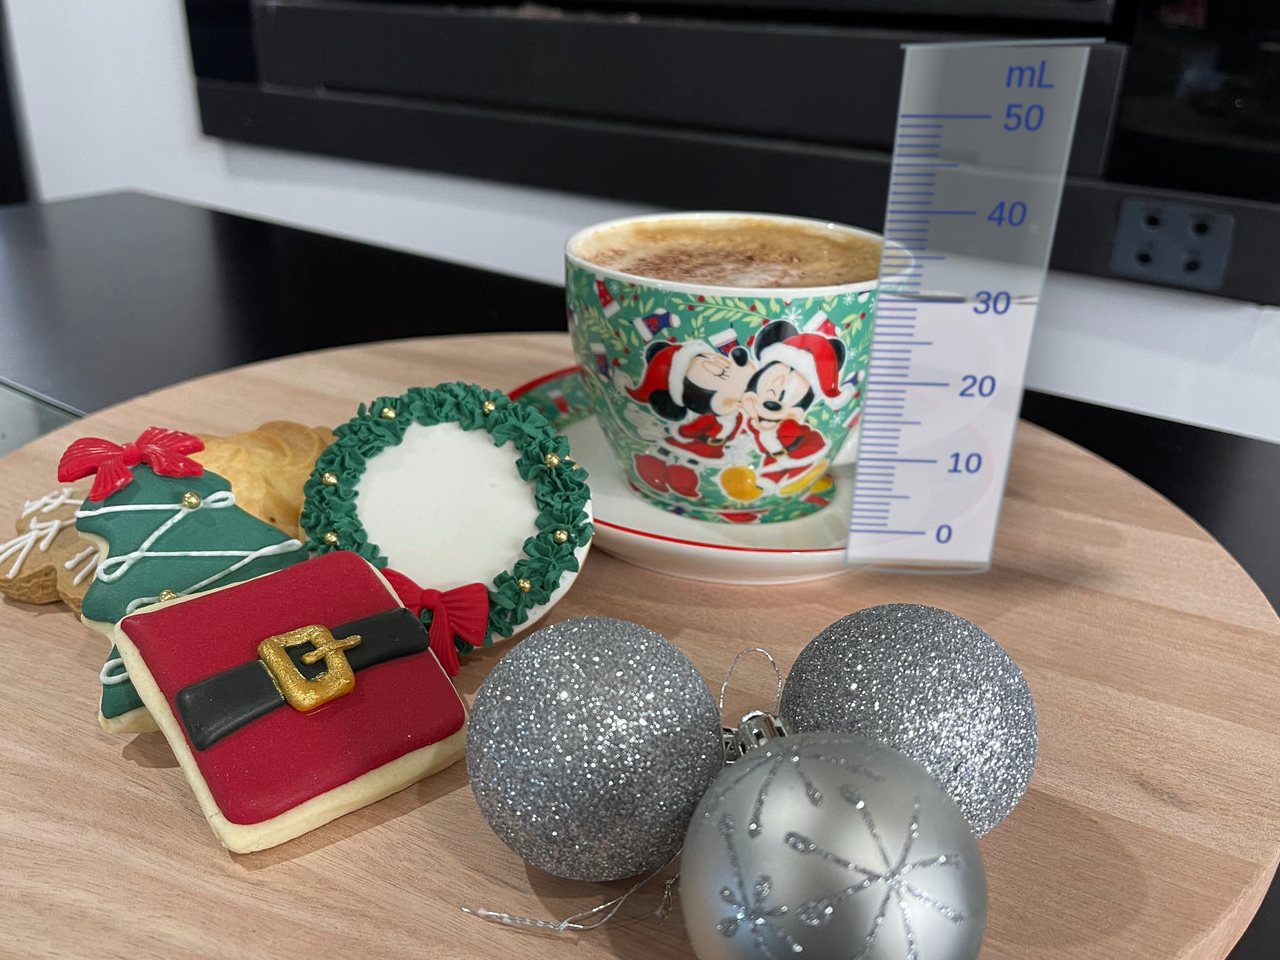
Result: 30 mL
